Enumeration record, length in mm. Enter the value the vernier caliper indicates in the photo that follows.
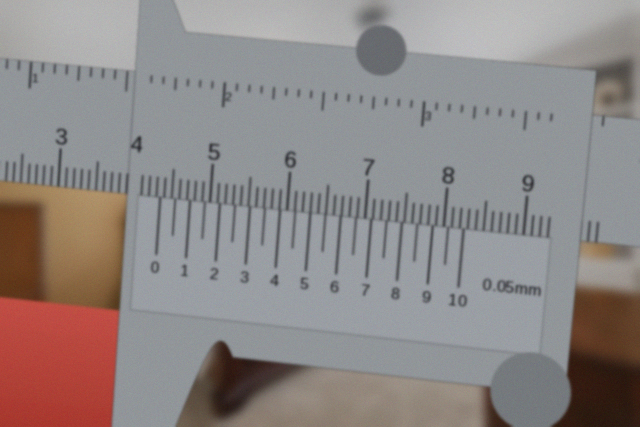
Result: 43.5 mm
